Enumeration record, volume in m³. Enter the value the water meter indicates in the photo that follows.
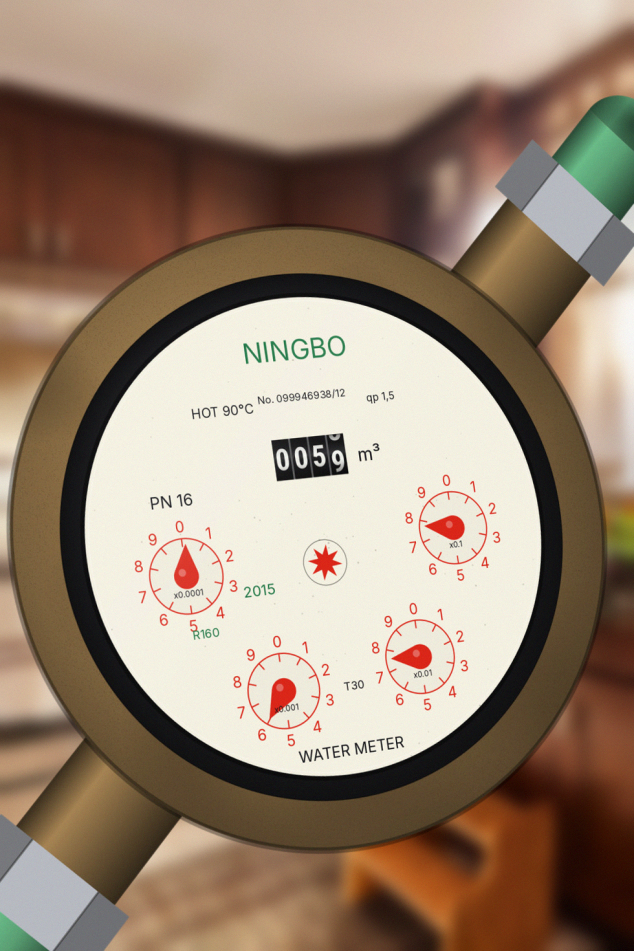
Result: 58.7760 m³
